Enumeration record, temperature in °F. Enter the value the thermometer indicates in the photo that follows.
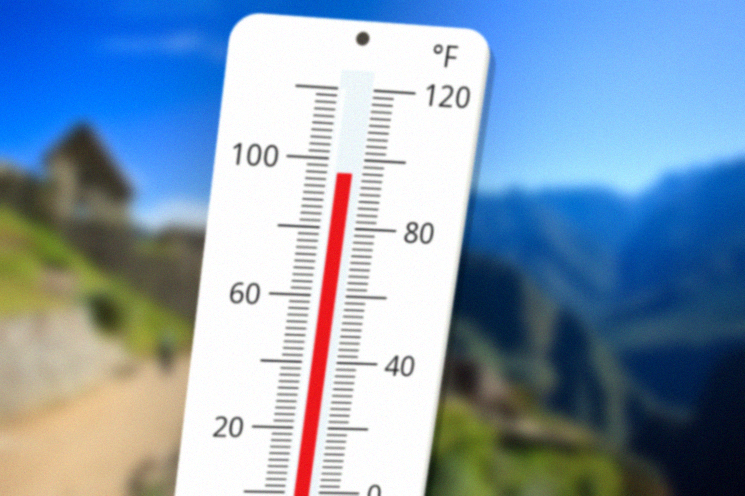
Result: 96 °F
